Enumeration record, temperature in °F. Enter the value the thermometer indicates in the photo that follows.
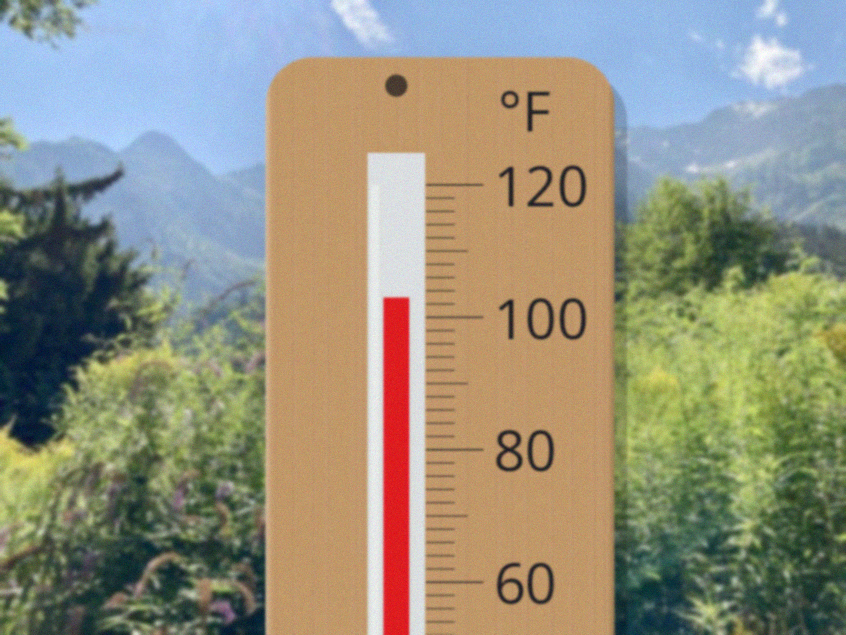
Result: 103 °F
